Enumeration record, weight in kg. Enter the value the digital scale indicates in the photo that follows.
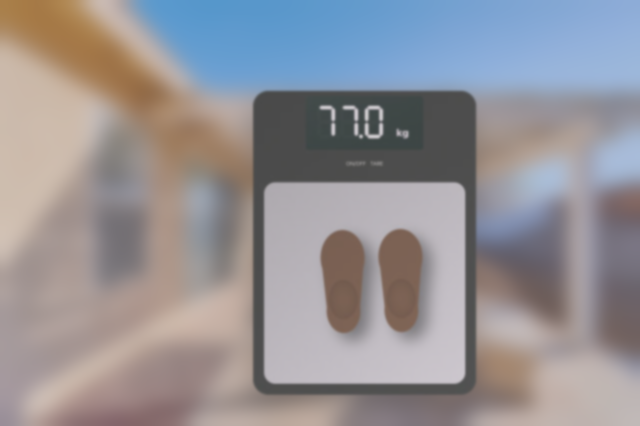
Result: 77.0 kg
